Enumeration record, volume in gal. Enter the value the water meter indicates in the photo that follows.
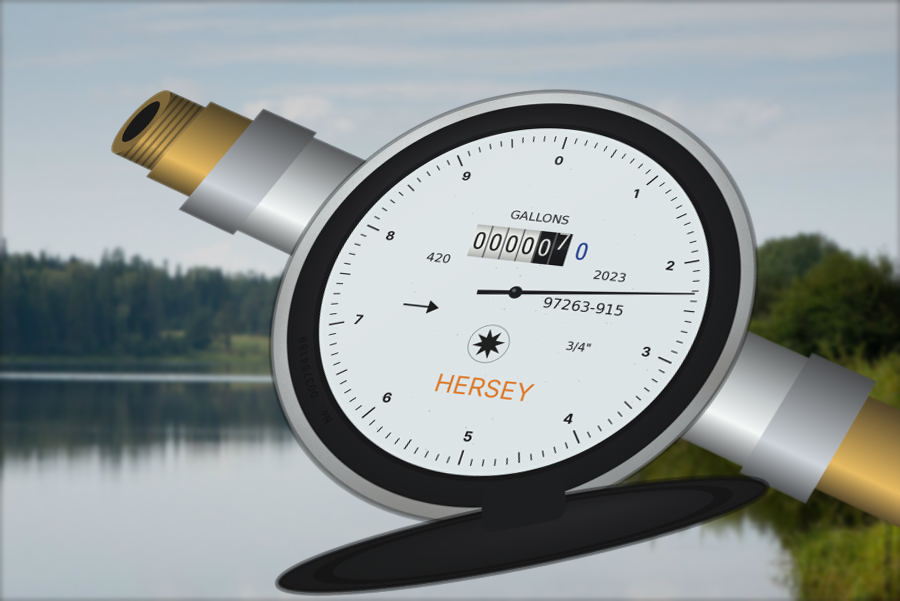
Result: 72.3 gal
